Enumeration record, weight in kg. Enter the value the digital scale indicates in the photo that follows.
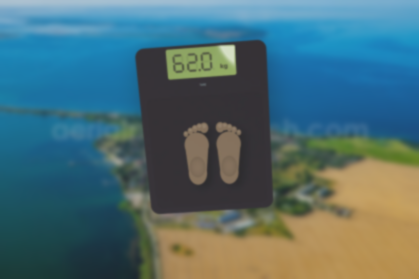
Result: 62.0 kg
